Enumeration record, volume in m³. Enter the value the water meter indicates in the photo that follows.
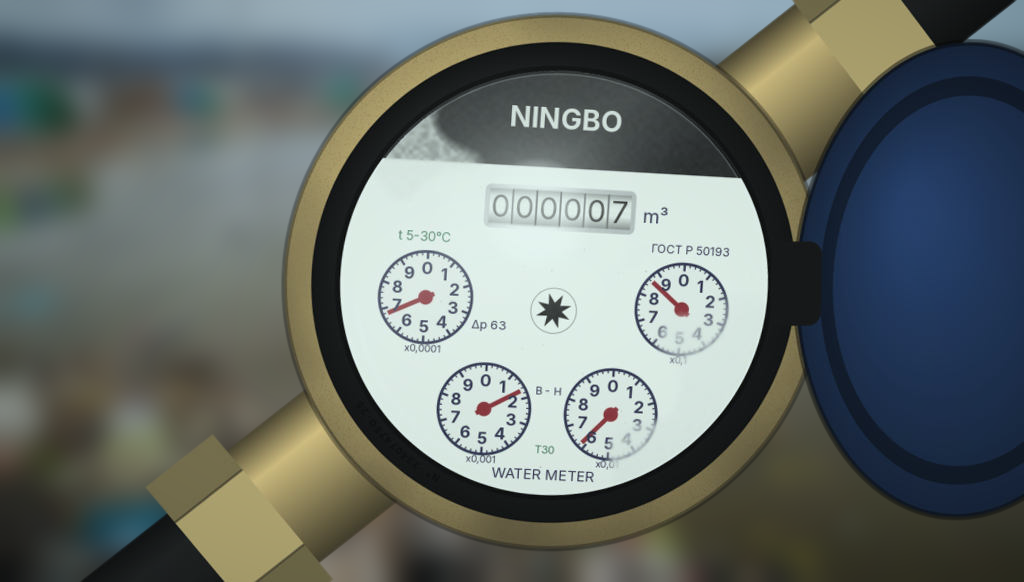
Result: 7.8616 m³
